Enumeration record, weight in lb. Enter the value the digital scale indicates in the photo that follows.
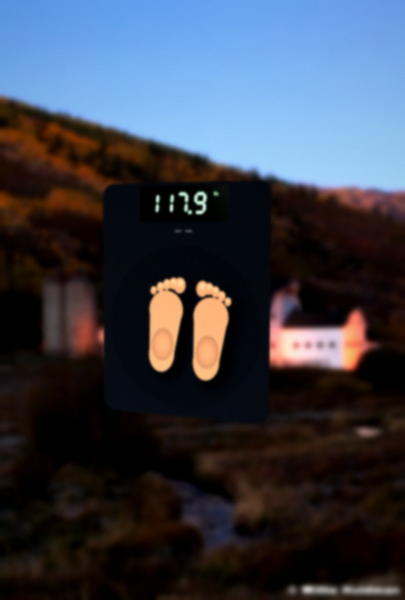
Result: 117.9 lb
